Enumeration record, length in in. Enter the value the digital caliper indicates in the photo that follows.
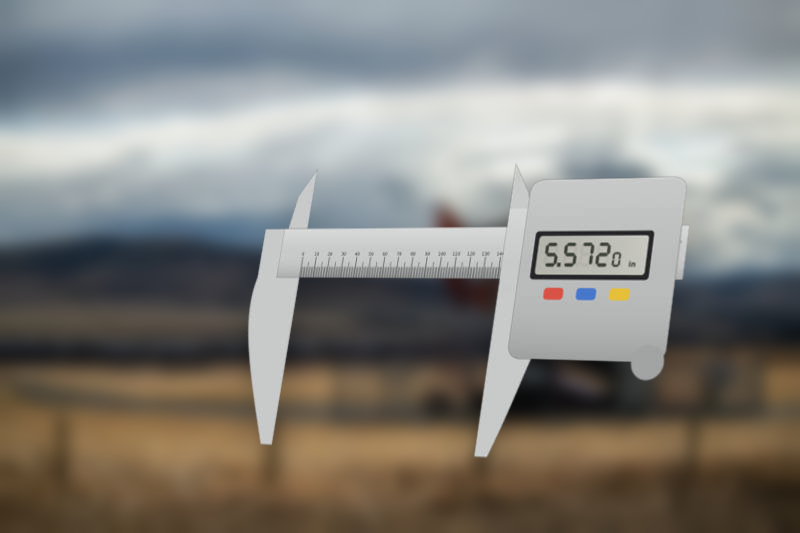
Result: 5.5720 in
